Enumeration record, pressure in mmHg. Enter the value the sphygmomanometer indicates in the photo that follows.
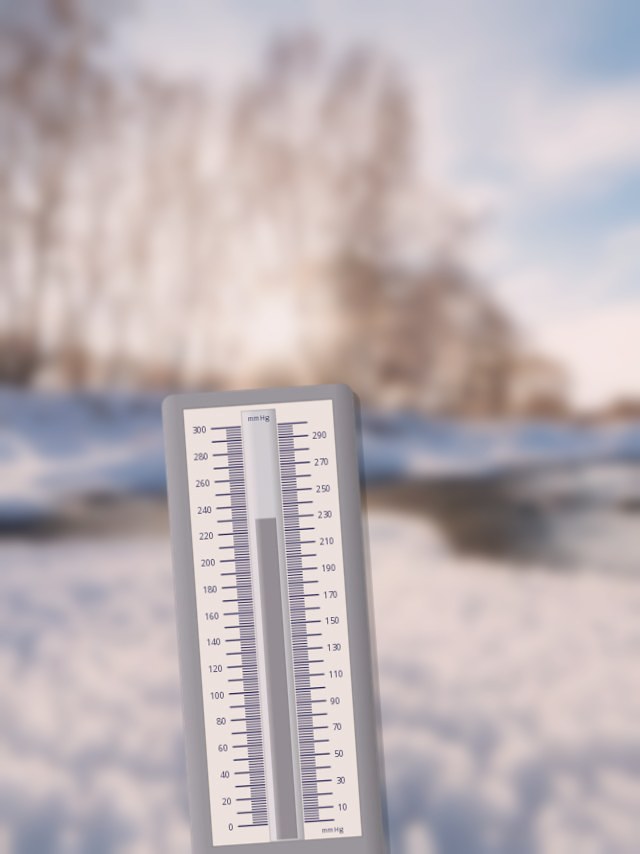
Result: 230 mmHg
